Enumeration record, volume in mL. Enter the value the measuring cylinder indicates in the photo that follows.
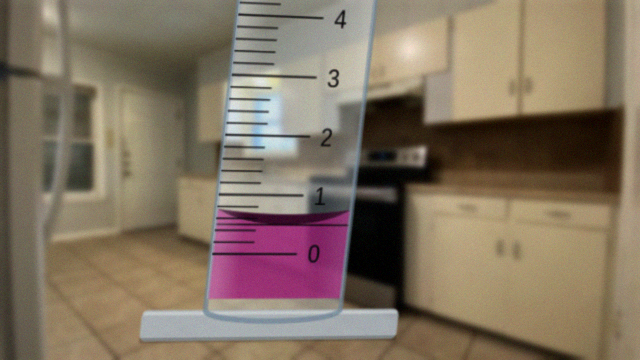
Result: 0.5 mL
